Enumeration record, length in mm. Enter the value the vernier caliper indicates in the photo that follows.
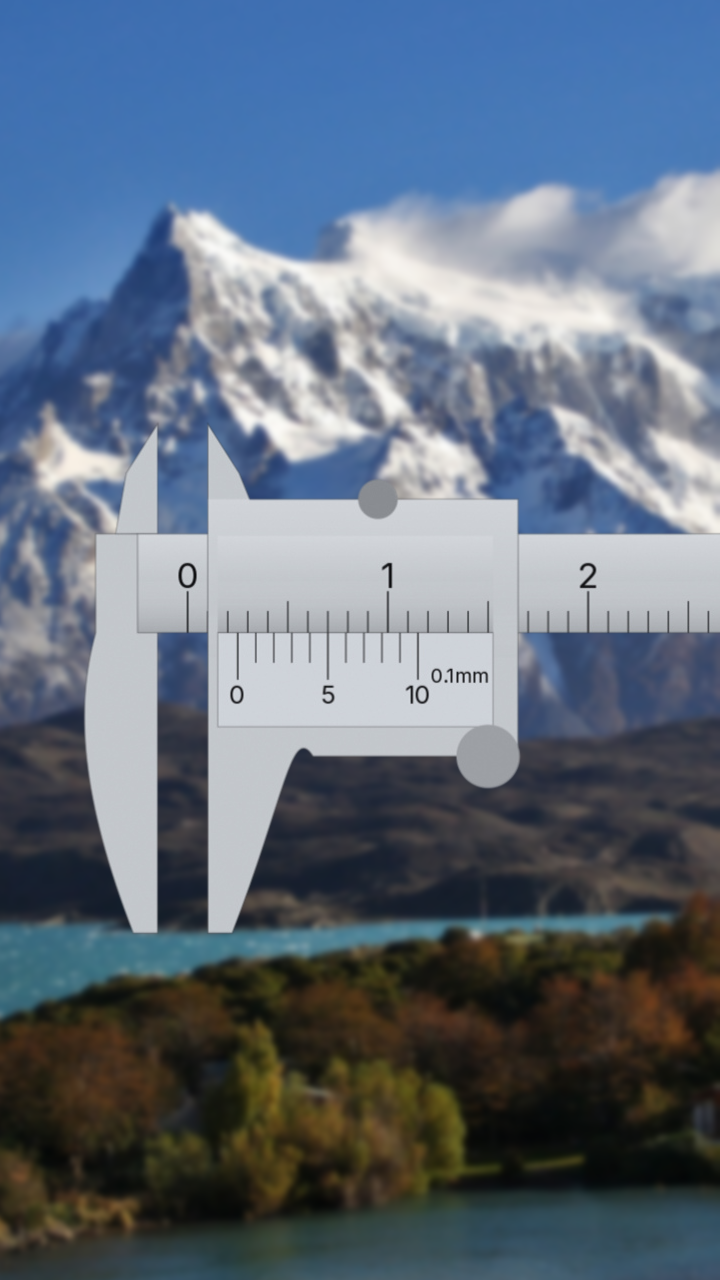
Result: 2.5 mm
